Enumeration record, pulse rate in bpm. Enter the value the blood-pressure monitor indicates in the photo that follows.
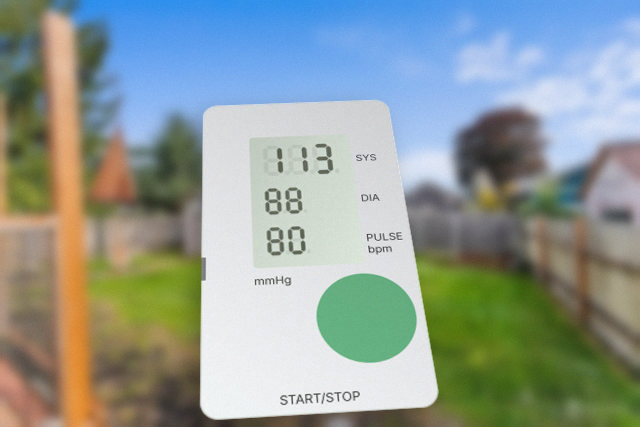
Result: 80 bpm
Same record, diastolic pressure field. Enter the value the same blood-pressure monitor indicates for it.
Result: 88 mmHg
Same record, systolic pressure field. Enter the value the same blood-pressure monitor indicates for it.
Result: 113 mmHg
